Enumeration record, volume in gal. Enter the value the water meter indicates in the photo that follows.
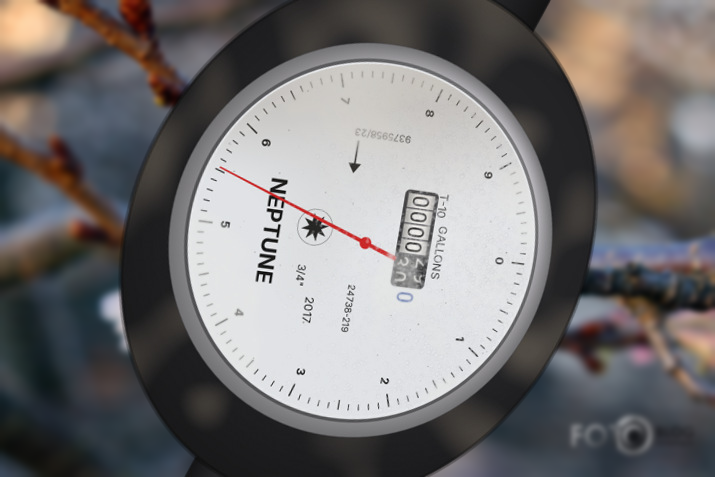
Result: 295.5 gal
